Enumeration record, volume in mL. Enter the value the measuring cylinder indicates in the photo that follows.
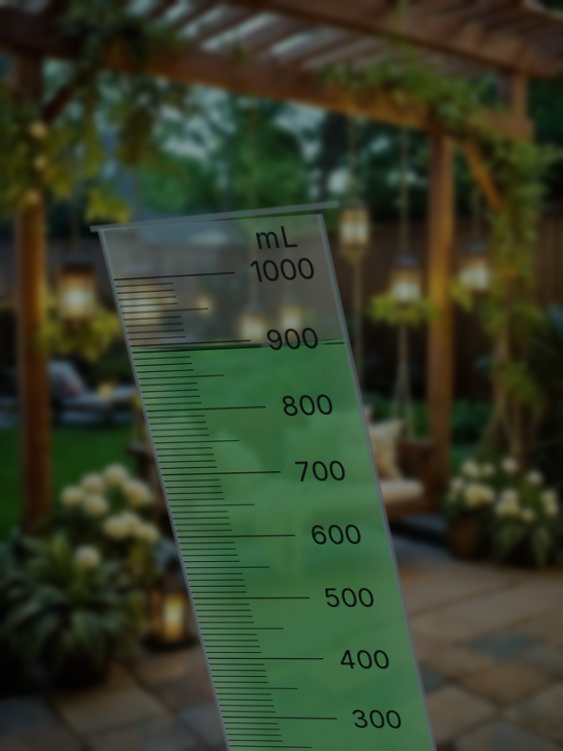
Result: 890 mL
